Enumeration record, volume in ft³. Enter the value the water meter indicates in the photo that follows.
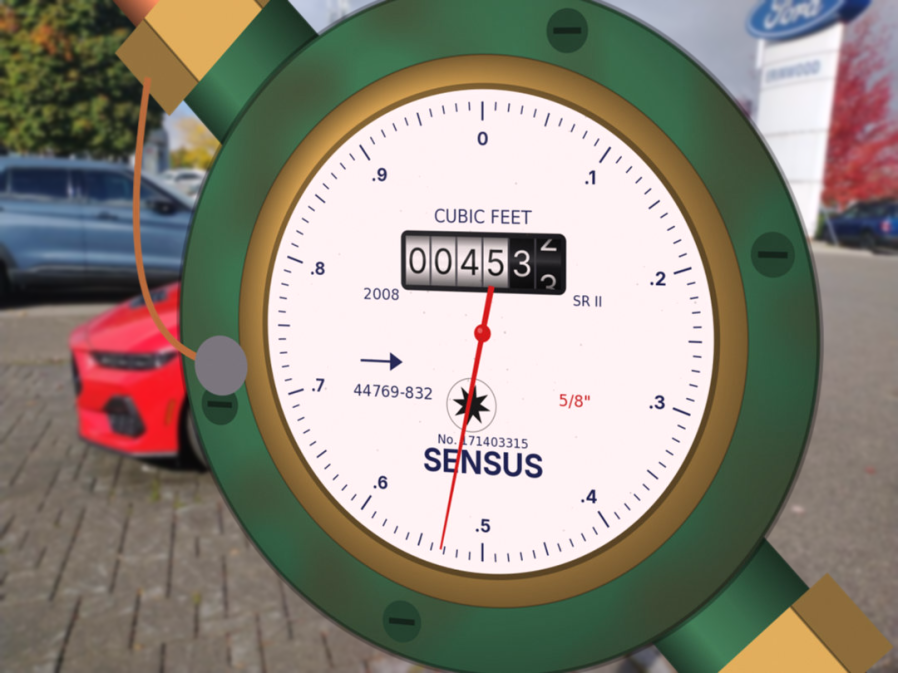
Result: 4532.53 ft³
